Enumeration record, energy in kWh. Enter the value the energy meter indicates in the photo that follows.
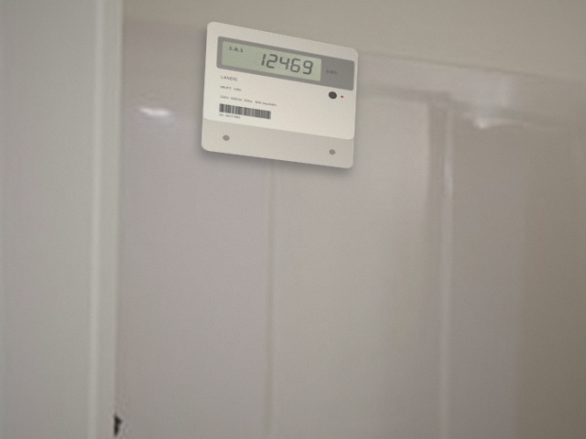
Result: 12469 kWh
